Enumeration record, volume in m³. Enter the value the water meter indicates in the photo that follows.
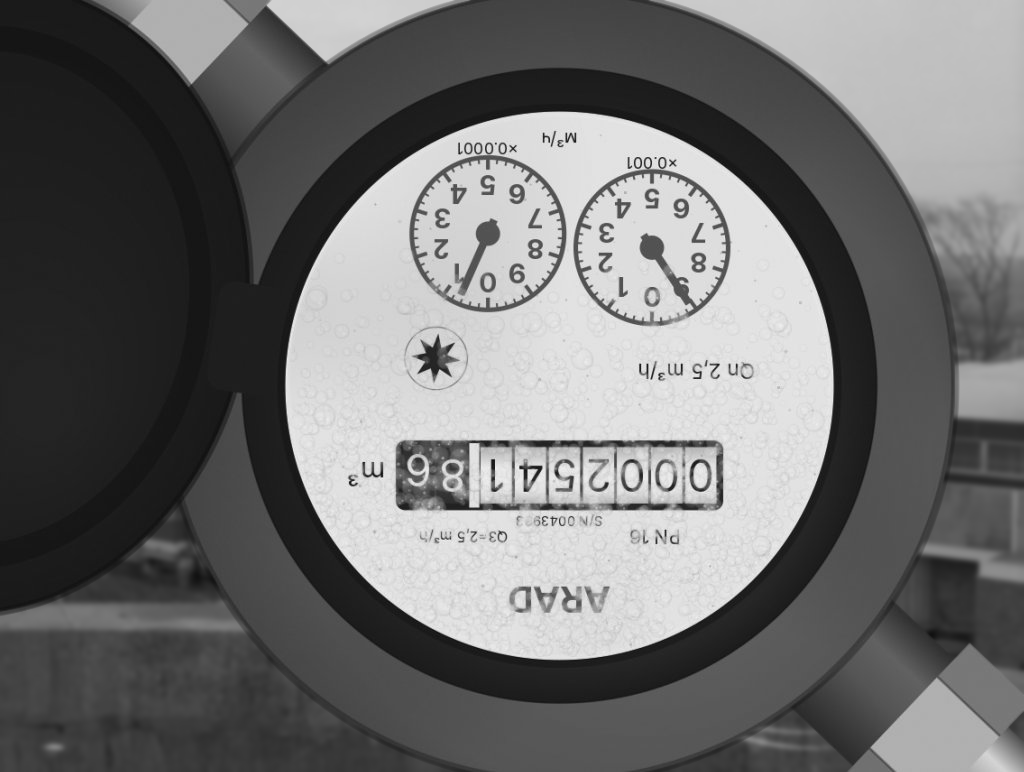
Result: 2541.8590 m³
